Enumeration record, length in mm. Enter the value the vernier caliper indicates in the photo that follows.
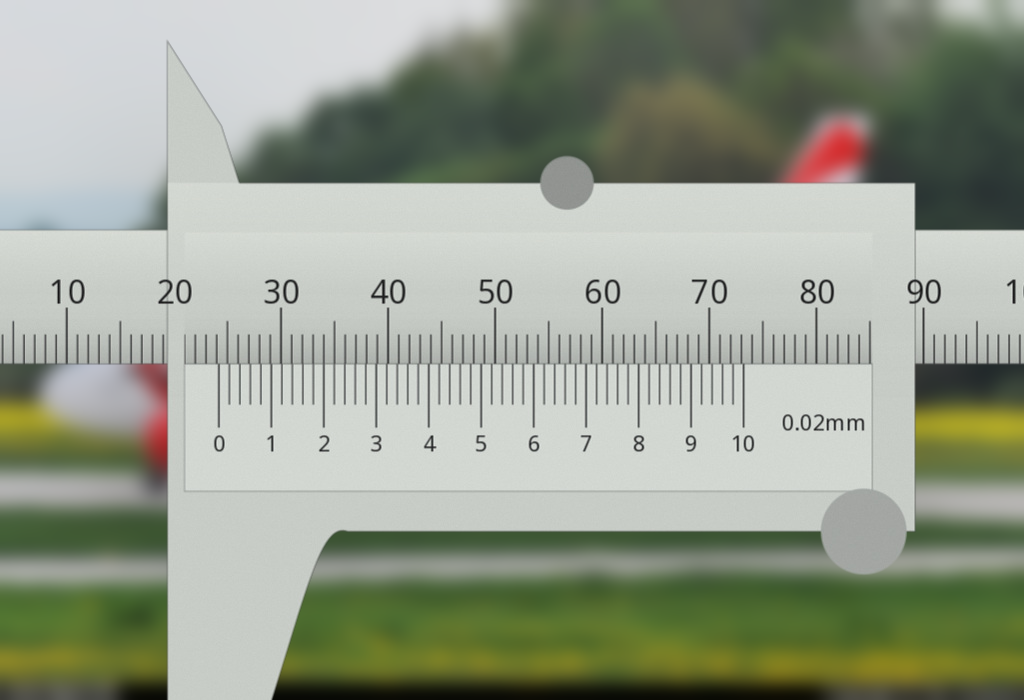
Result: 24.2 mm
